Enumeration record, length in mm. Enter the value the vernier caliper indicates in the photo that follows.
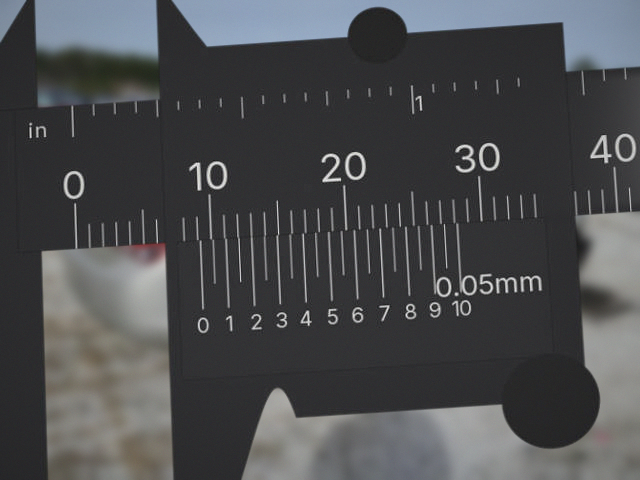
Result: 9.2 mm
